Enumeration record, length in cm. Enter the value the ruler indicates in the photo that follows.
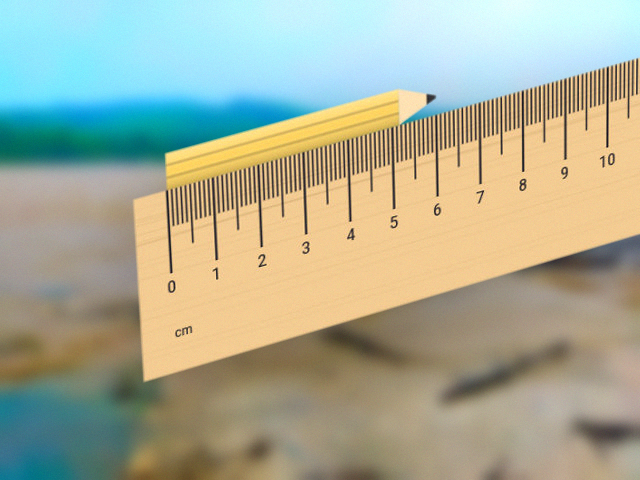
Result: 6 cm
